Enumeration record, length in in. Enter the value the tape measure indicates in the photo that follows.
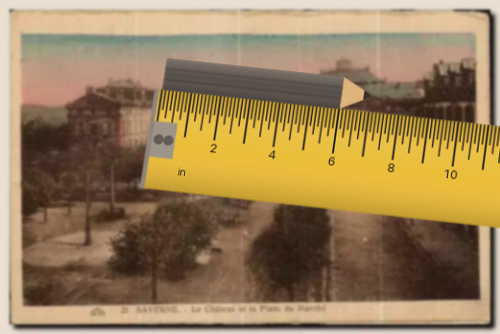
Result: 7 in
